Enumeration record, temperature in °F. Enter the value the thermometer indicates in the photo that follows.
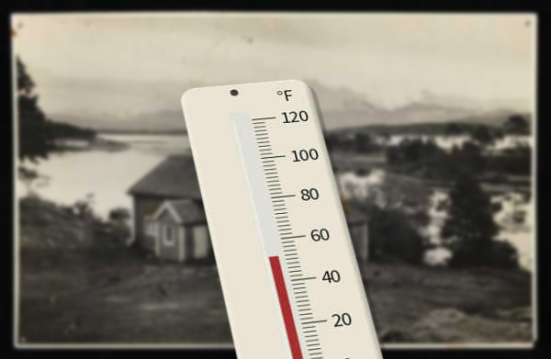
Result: 52 °F
